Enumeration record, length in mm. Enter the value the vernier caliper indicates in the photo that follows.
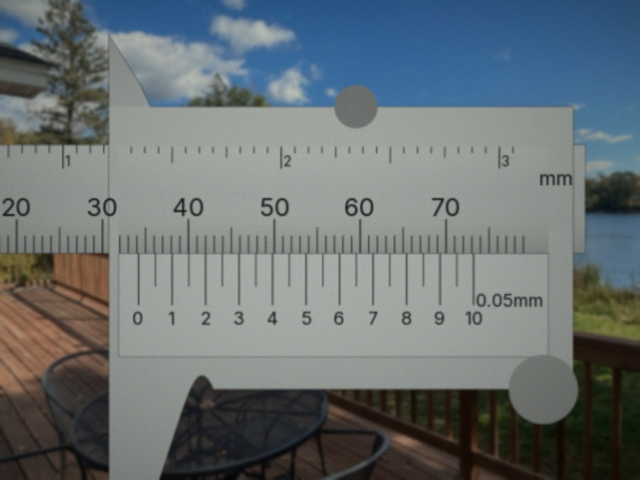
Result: 34.2 mm
